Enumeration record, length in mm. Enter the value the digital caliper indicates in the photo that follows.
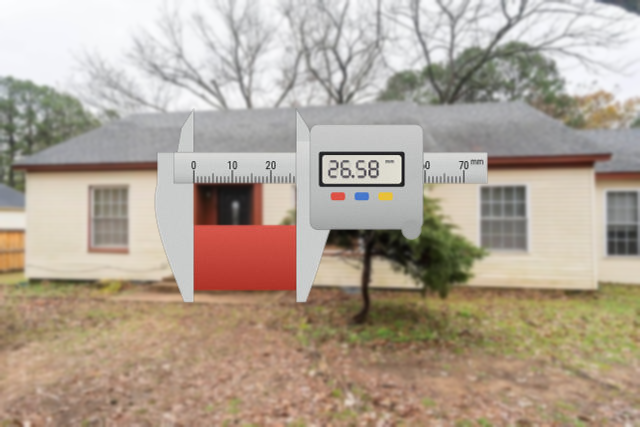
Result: 26.58 mm
